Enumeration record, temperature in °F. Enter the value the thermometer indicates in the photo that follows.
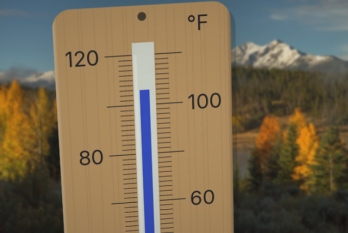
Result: 106 °F
